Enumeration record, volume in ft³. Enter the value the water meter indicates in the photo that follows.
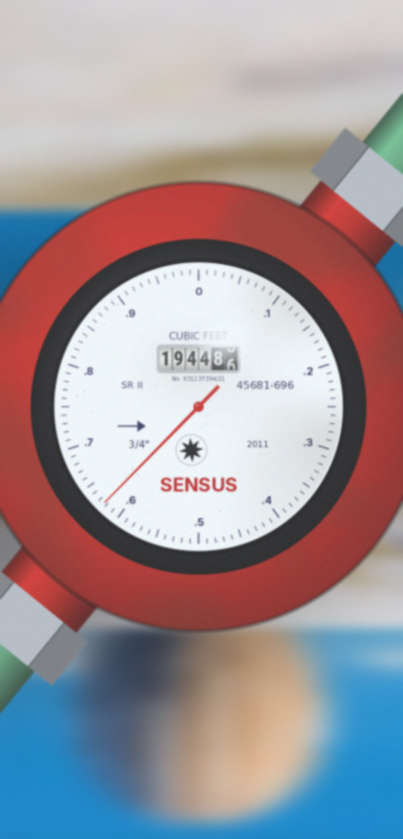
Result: 194485.62 ft³
